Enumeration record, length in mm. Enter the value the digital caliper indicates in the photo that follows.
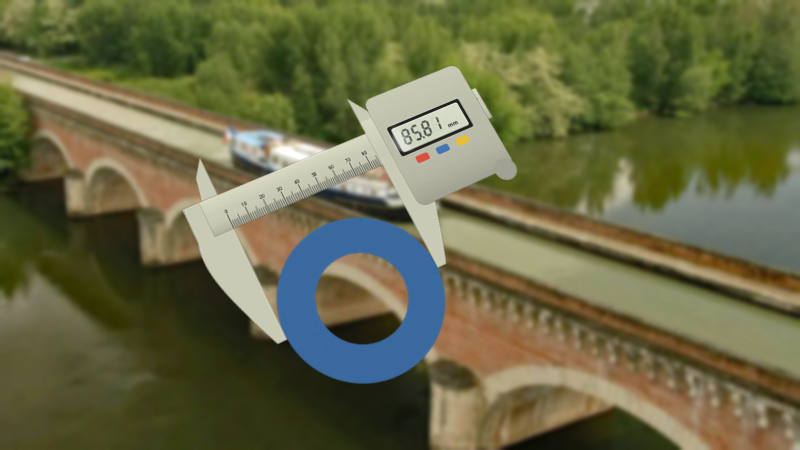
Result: 85.81 mm
